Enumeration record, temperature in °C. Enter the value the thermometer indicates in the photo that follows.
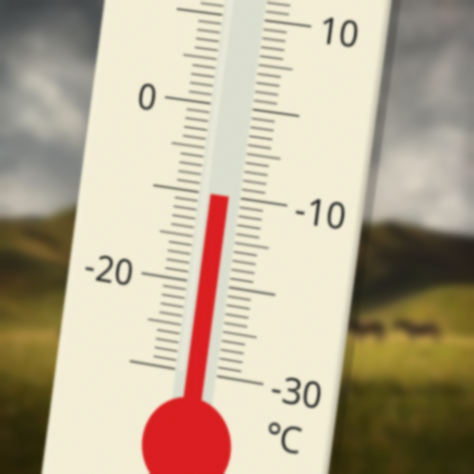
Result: -10 °C
